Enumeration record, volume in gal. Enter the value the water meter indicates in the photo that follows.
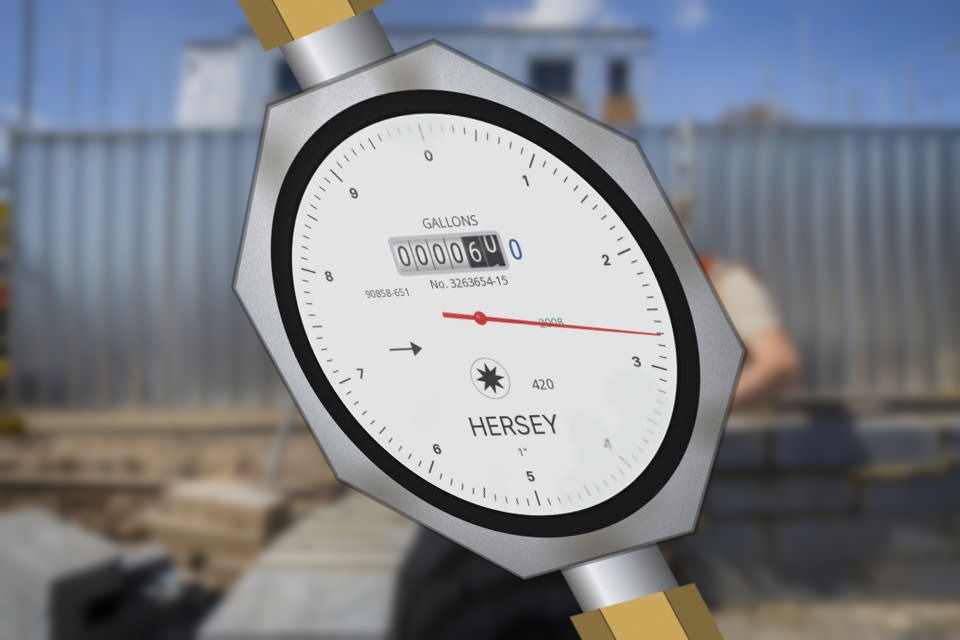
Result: 602.7 gal
